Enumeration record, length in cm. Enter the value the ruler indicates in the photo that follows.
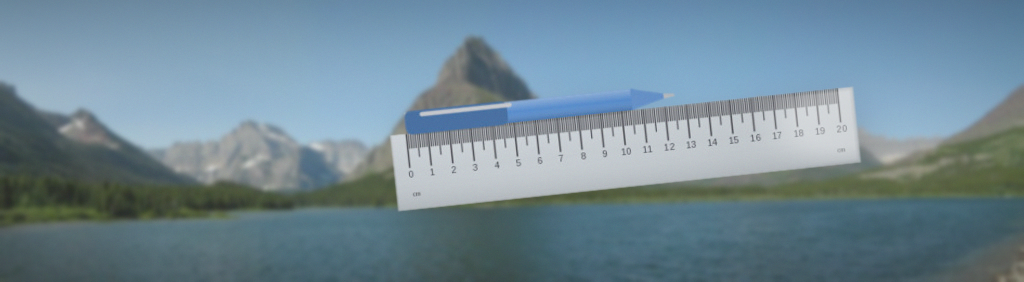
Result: 12.5 cm
